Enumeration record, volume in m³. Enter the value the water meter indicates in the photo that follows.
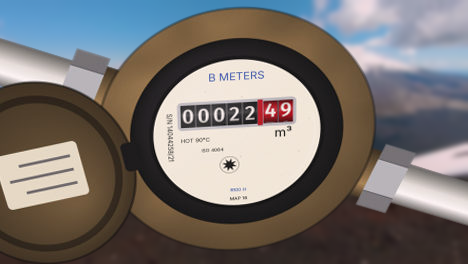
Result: 22.49 m³
